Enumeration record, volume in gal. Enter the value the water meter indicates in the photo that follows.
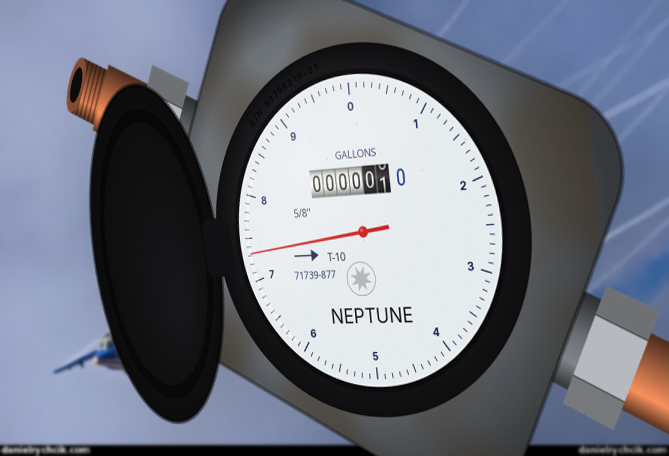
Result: 7.3 gal
